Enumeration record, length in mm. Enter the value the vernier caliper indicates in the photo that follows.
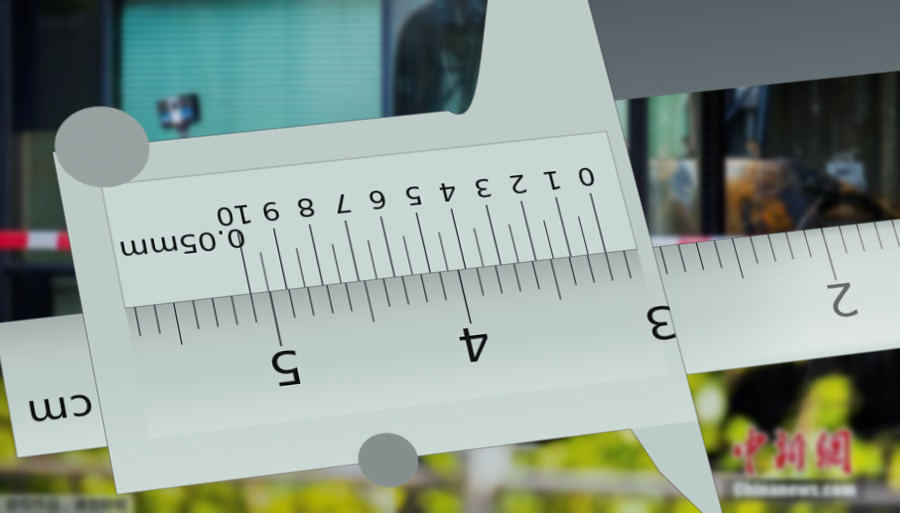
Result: 32.0 mm
